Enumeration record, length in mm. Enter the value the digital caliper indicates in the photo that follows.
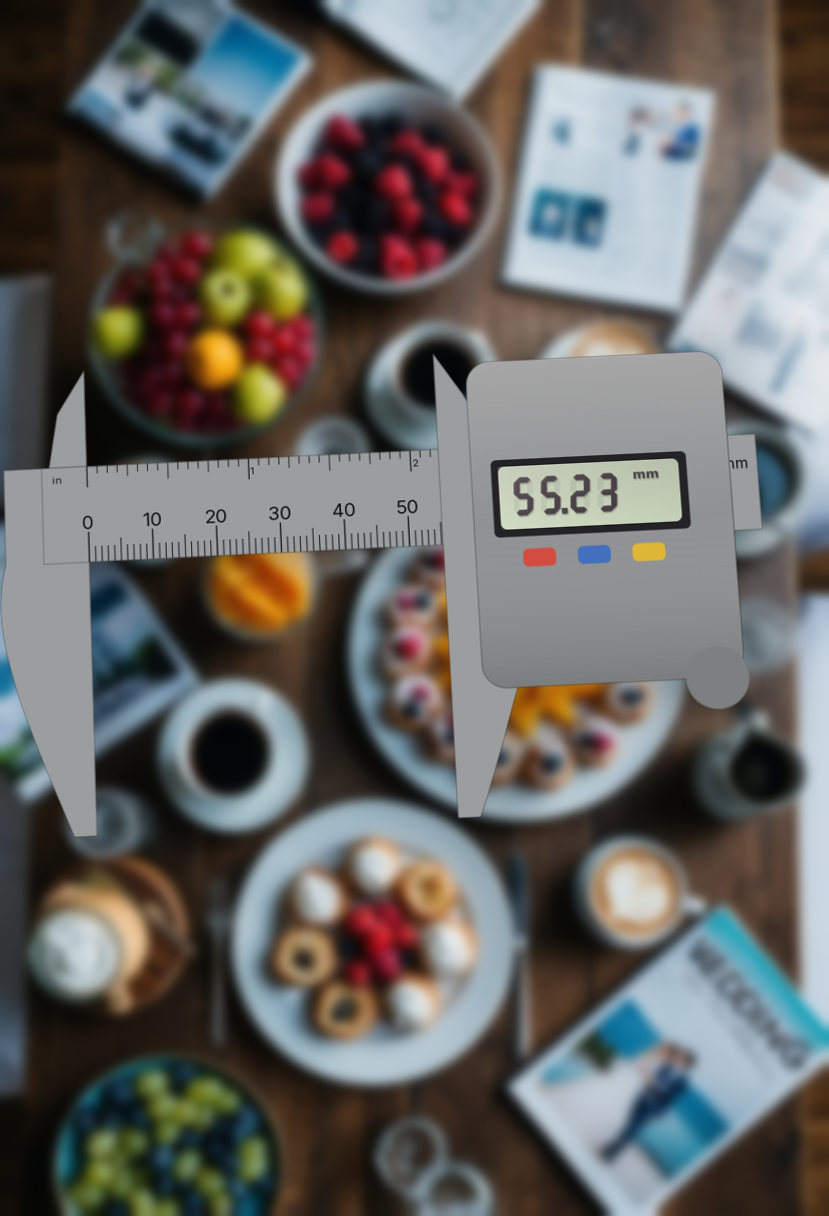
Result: 55.23 mm
